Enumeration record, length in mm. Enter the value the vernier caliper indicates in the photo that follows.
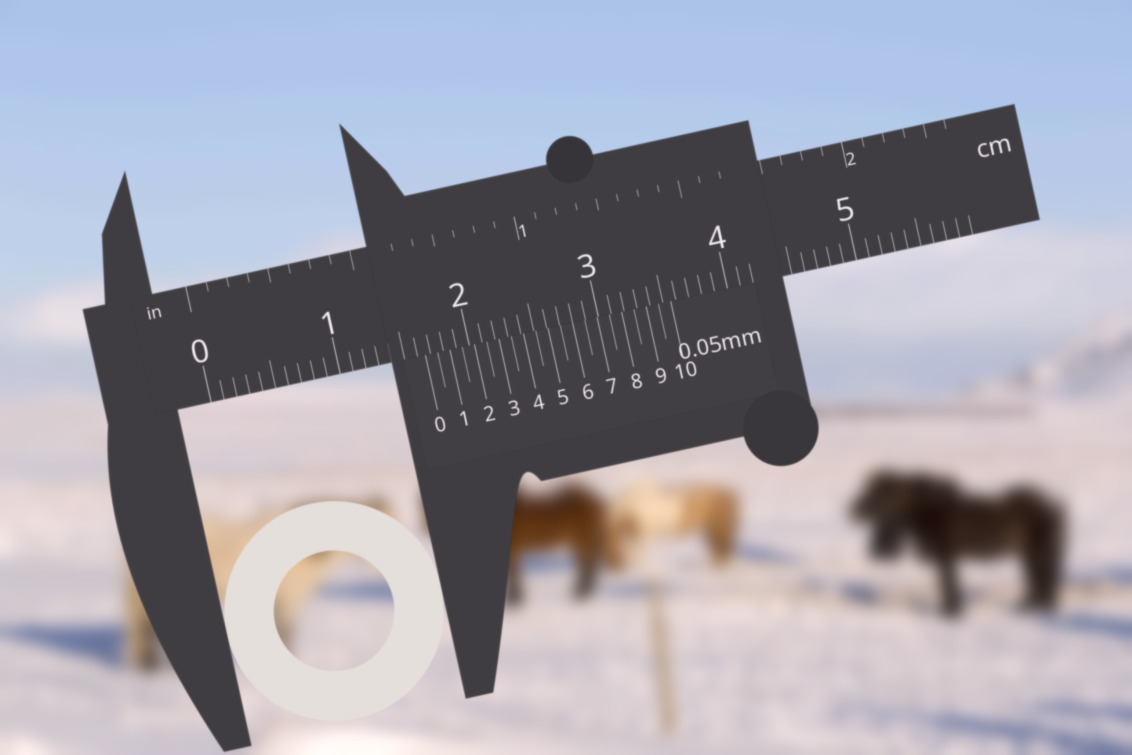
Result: 16.6 mm
